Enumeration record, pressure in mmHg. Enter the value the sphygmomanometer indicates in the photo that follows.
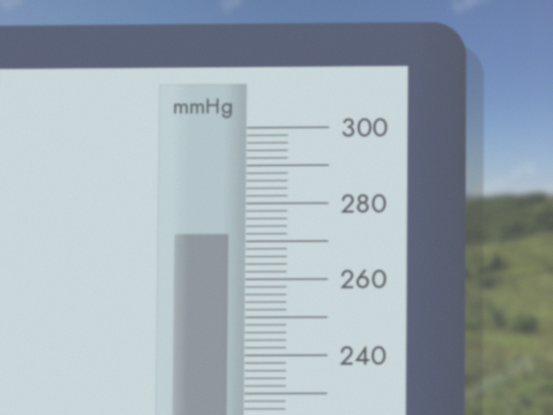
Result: 272 mmHg
